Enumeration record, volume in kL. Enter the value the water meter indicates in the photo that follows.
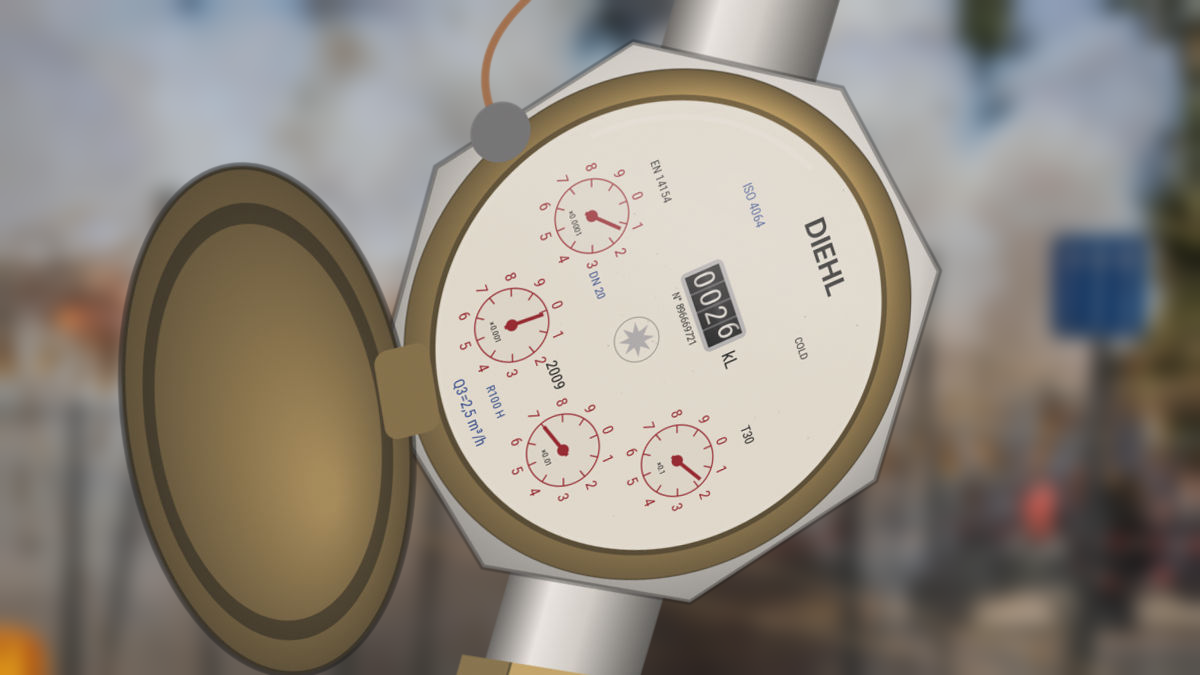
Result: 26.1701 kL
